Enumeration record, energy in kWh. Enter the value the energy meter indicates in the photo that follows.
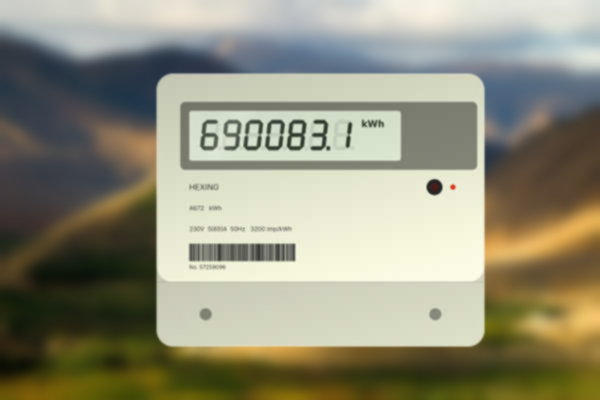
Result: 690083.1 kWh
